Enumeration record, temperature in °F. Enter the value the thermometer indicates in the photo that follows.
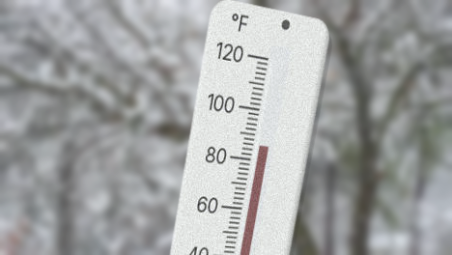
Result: 86 °F
